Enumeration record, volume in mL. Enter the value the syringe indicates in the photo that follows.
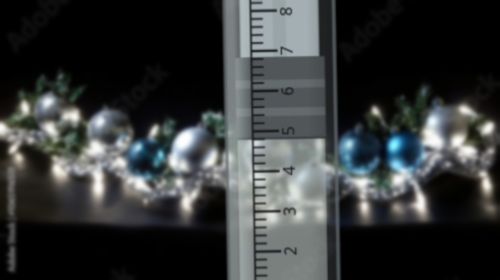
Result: 4.8 mL
